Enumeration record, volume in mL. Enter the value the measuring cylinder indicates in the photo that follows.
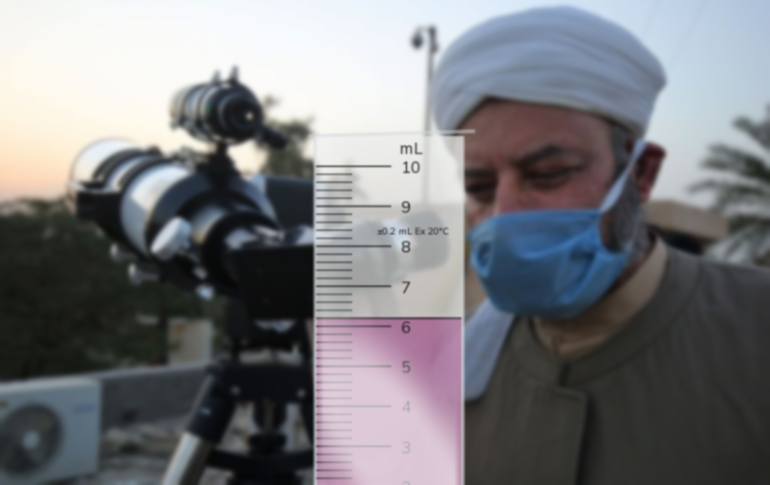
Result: 6.2 mL
